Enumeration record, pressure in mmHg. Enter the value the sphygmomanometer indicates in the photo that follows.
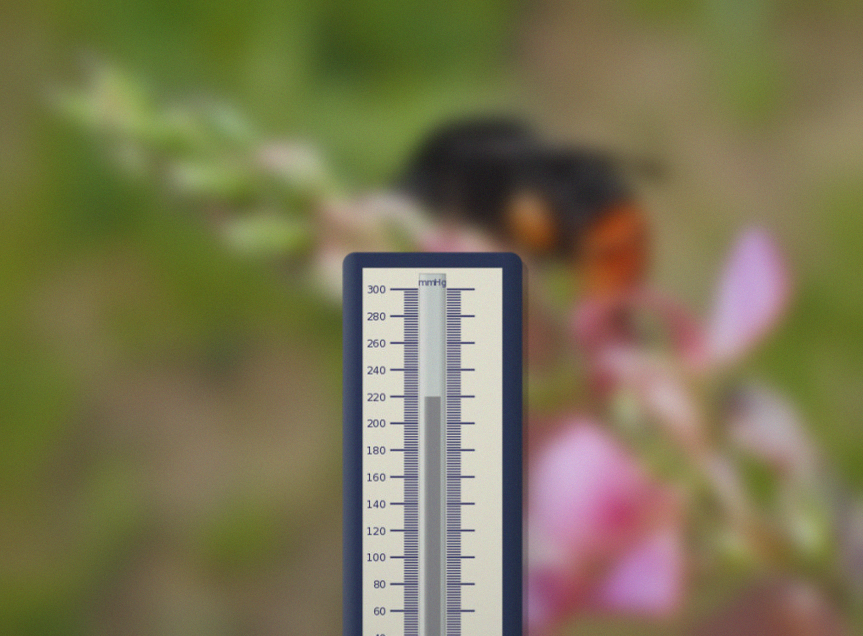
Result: 220 mmHg
